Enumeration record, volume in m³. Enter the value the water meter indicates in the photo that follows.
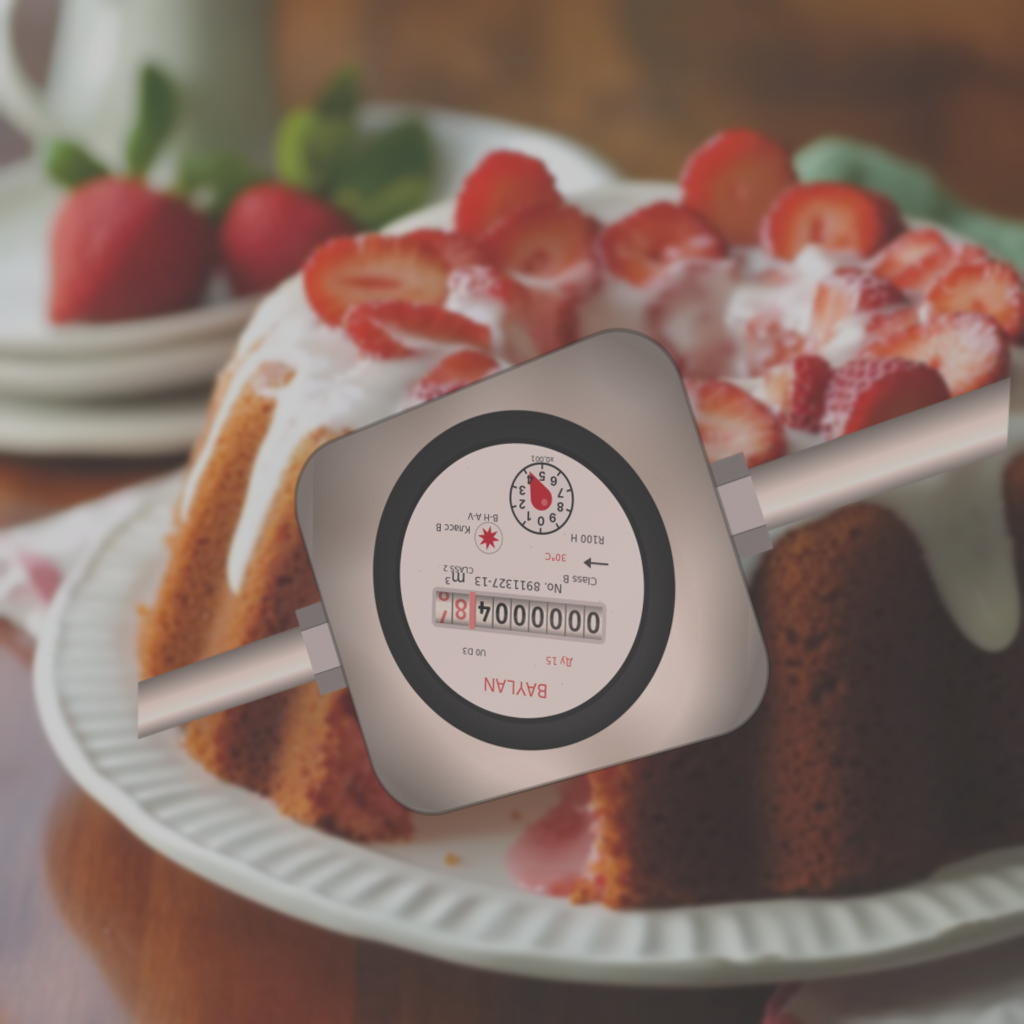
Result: 4.874 m³
